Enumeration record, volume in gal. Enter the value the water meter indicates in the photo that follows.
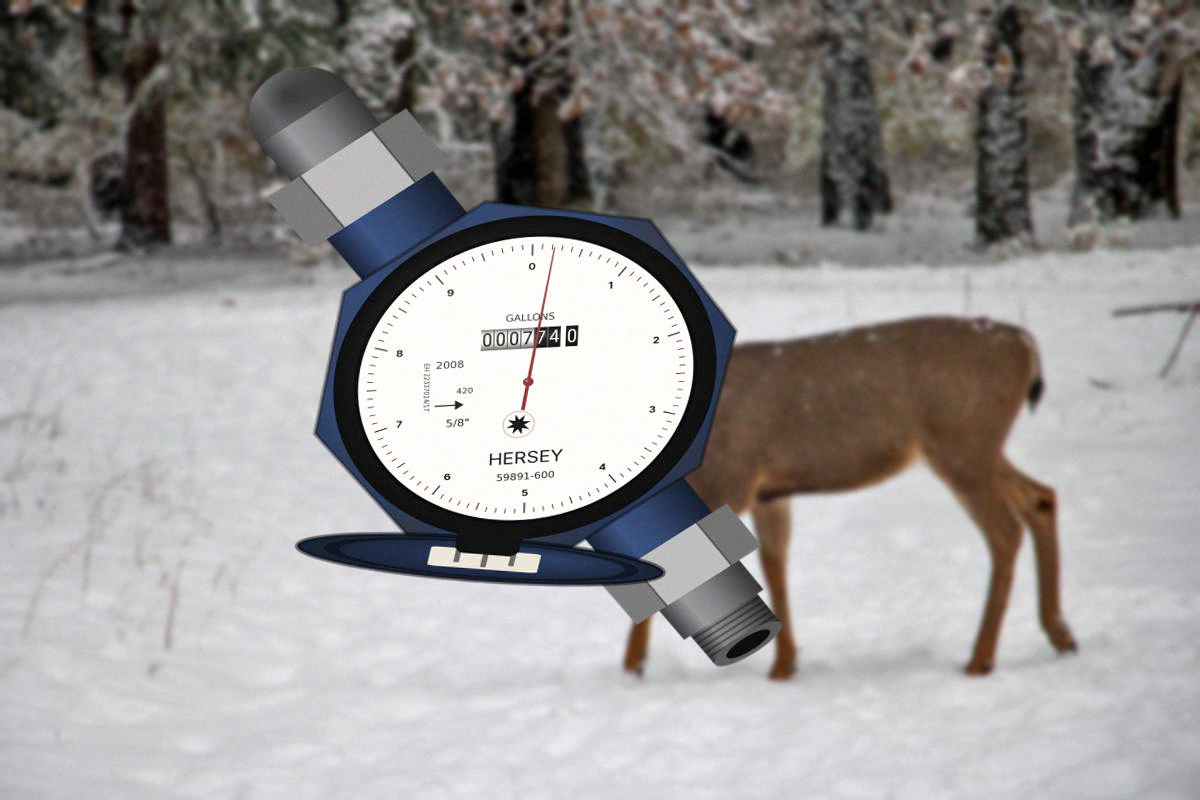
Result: 7740.2 gal
